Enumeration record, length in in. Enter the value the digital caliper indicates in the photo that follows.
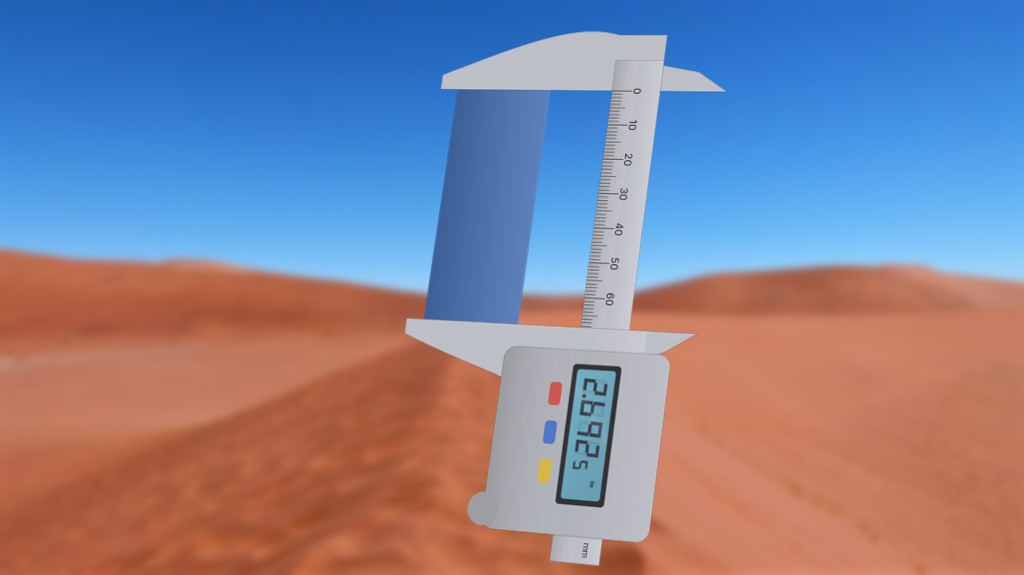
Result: 2.6925 in
